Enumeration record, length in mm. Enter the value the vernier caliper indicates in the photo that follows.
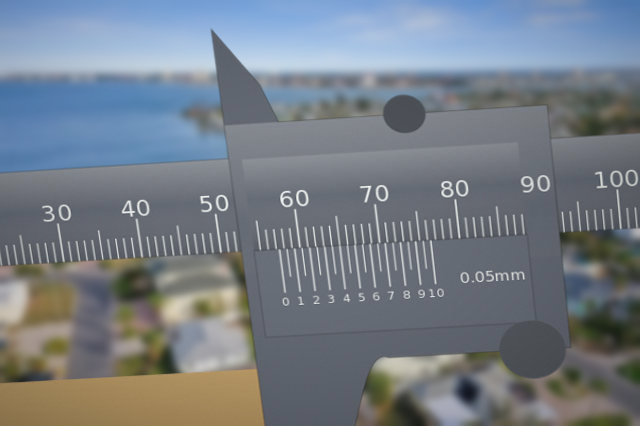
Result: 57.4 mm
